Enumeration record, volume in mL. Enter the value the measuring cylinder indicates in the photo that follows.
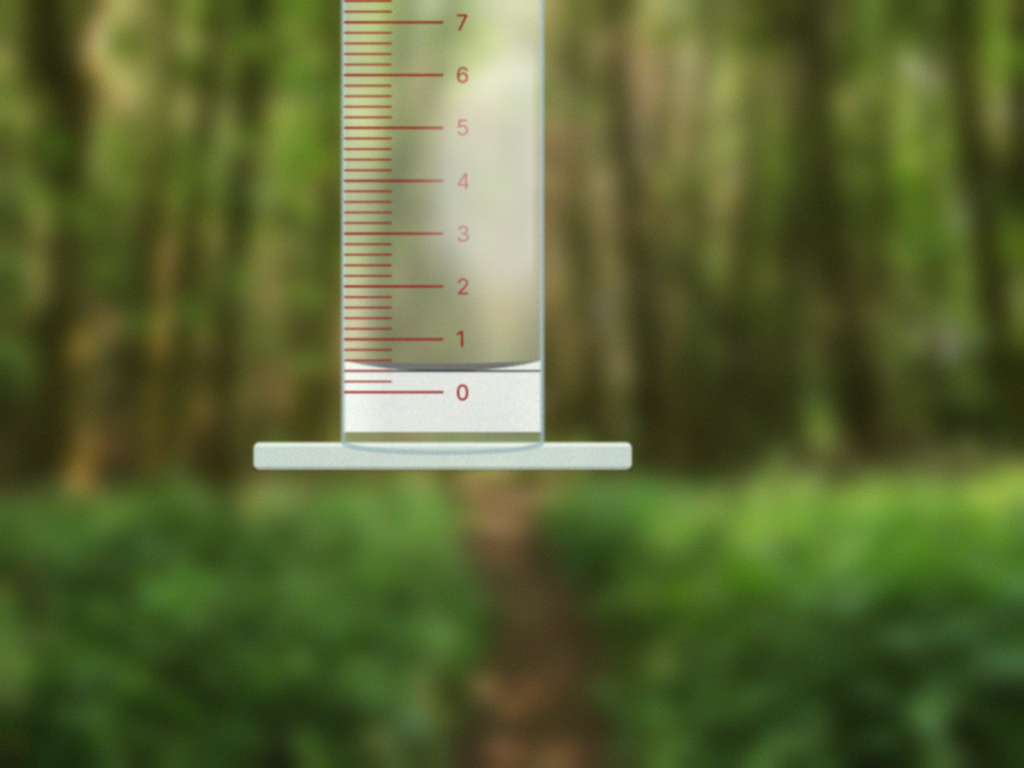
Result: 0.4 mL
